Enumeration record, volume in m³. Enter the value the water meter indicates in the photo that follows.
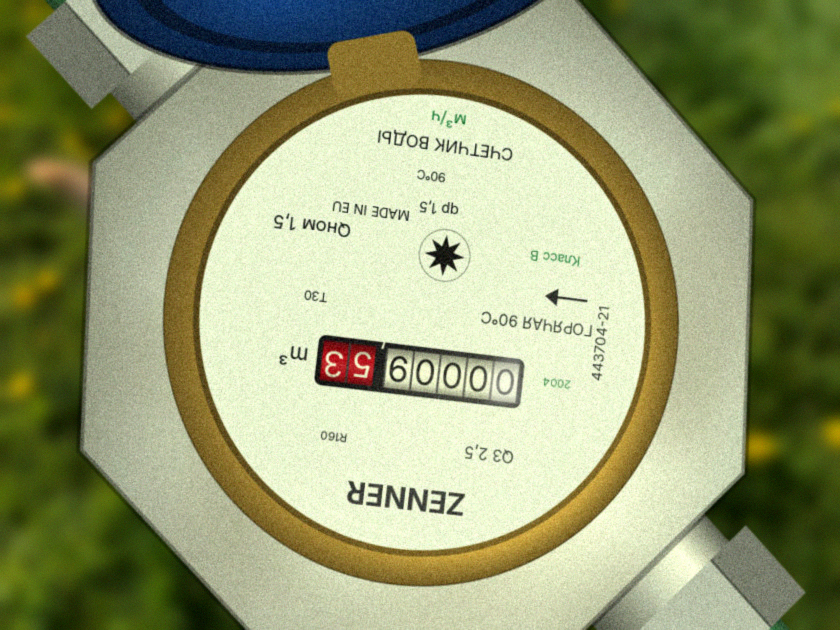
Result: 9.53 m³
